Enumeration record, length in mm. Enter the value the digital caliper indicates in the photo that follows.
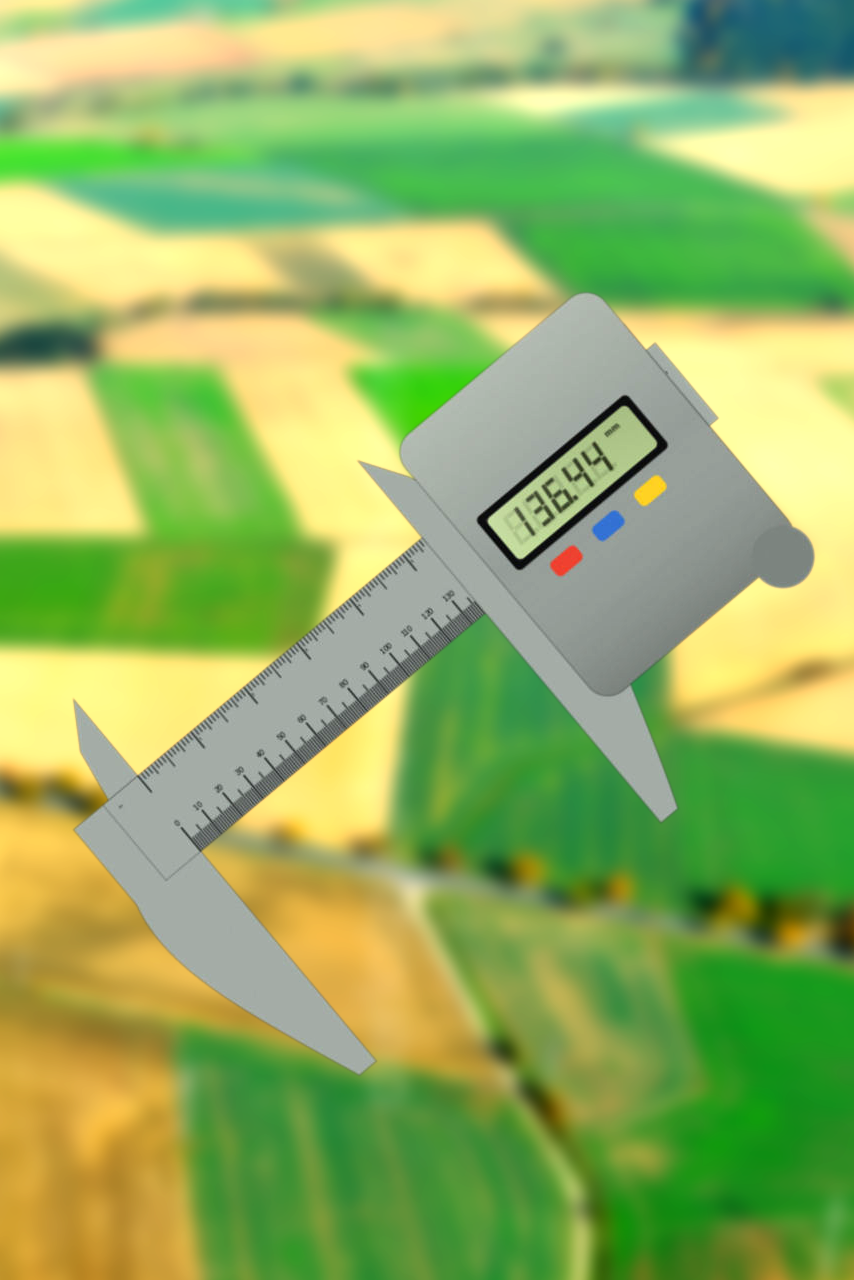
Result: 136.44 mm
